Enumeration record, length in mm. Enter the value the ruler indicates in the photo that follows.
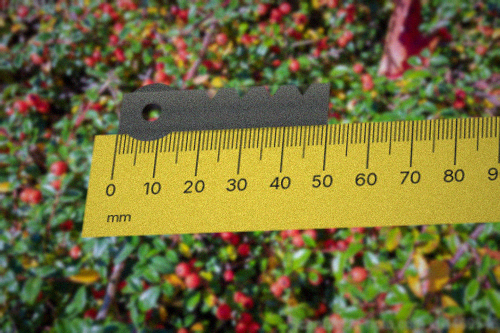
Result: 50 mm
